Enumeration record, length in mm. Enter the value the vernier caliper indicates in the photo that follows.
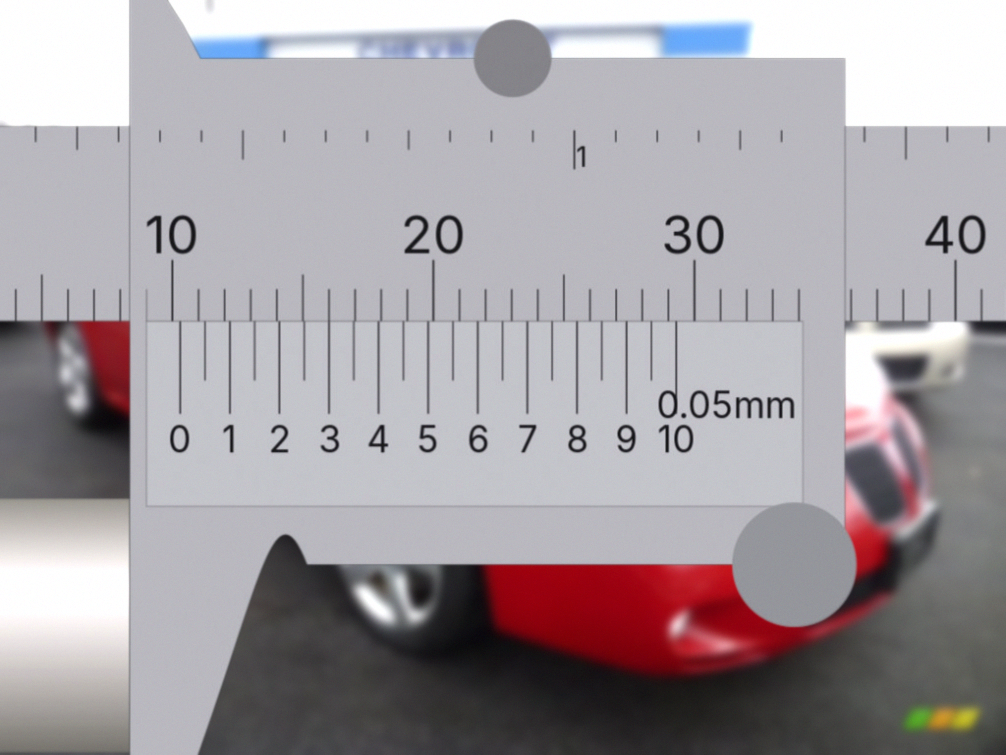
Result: 10.30 mm
